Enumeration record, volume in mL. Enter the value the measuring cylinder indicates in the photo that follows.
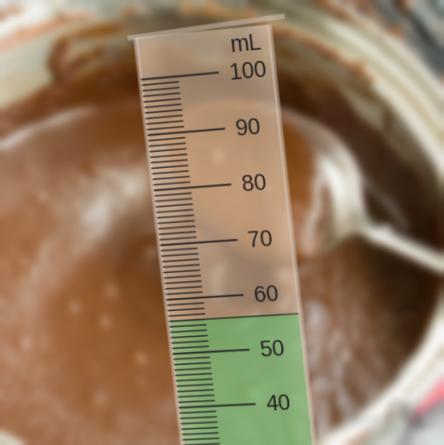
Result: 56 mL
